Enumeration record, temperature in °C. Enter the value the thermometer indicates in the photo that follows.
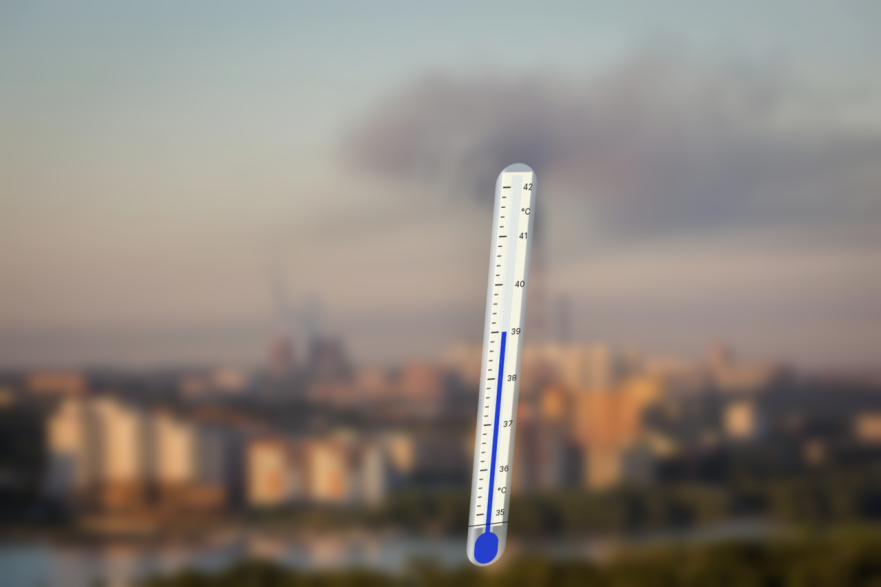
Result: 39 °C
